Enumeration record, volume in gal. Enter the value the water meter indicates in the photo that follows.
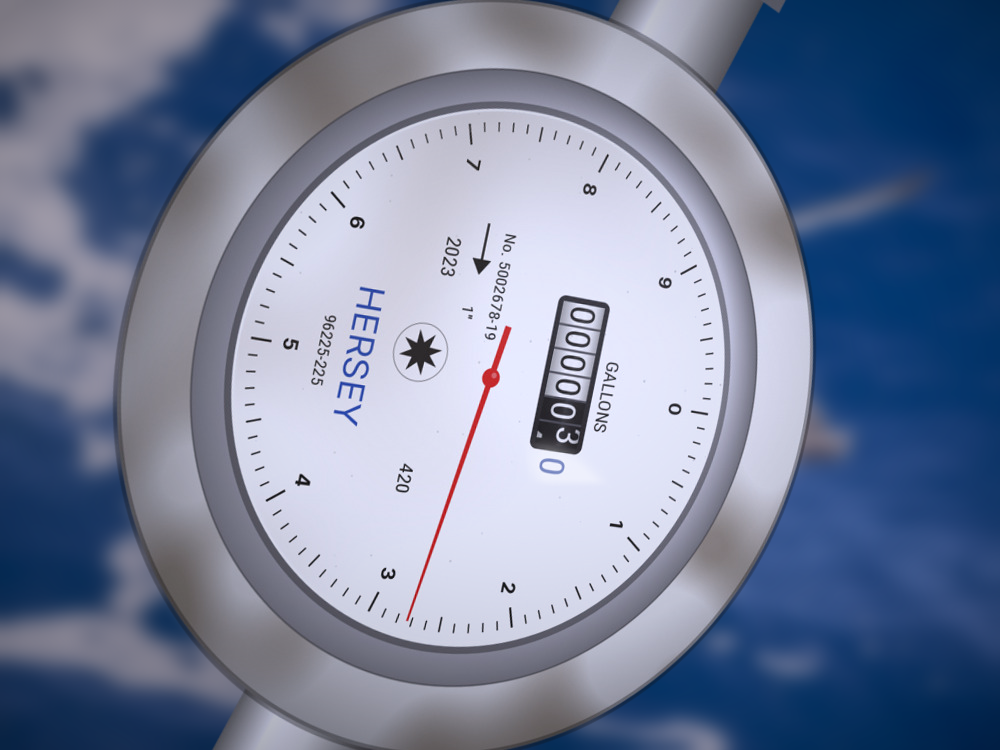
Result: 32.7 gal
